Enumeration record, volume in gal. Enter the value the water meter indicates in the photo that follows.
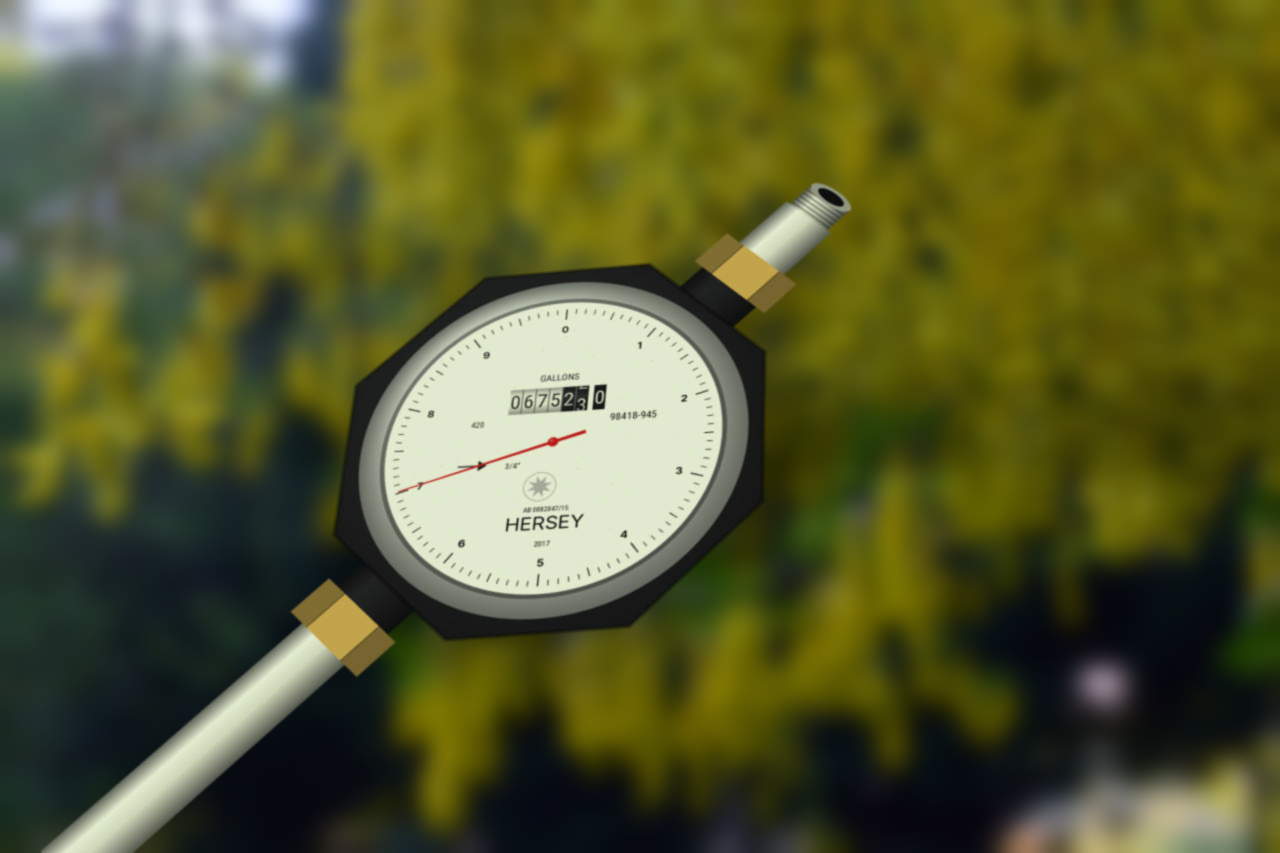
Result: 675227.0 gal
